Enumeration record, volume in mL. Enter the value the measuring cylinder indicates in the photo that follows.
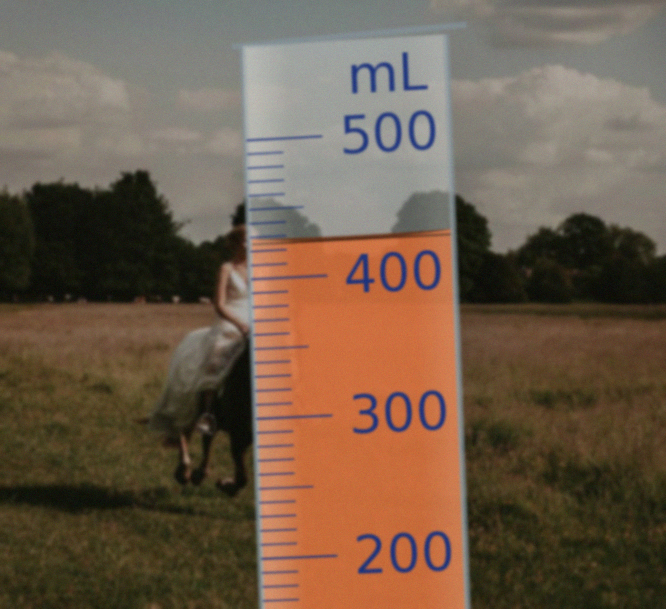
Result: 425 mL
